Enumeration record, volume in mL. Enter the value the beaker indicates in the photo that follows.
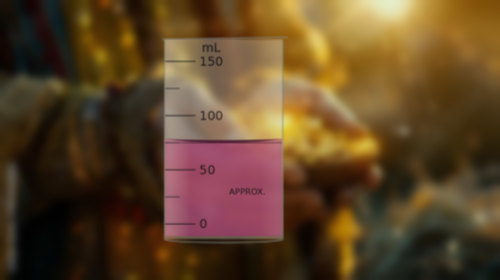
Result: 75 mL
